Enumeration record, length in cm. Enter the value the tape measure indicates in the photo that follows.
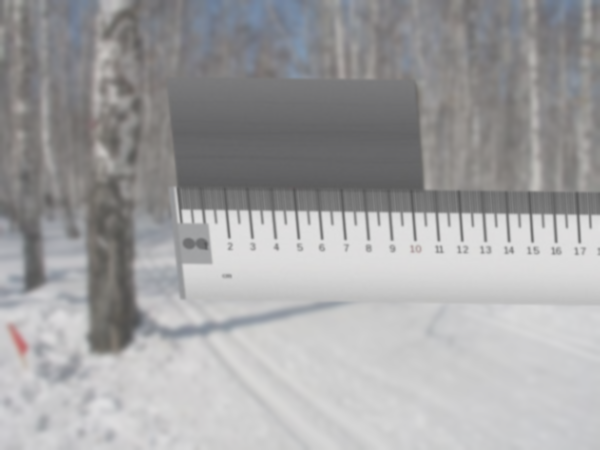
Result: 10.5 cm
